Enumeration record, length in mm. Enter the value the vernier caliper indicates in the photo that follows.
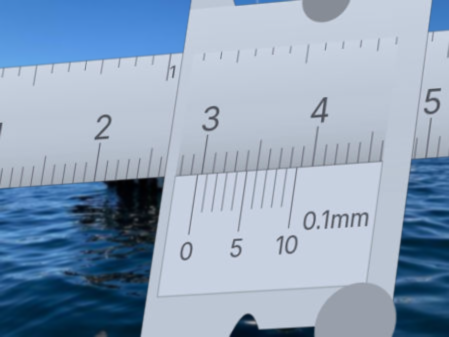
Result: 29.6 mm
